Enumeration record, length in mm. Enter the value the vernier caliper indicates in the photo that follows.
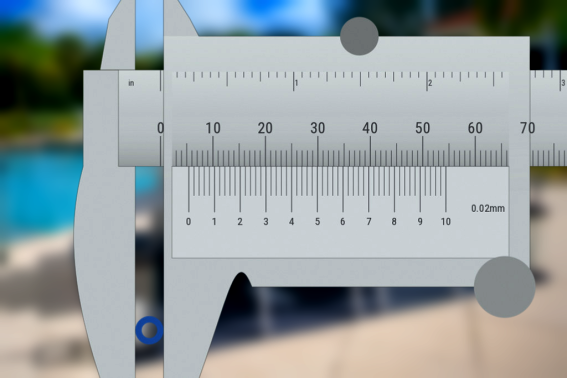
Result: 5.4 mm
